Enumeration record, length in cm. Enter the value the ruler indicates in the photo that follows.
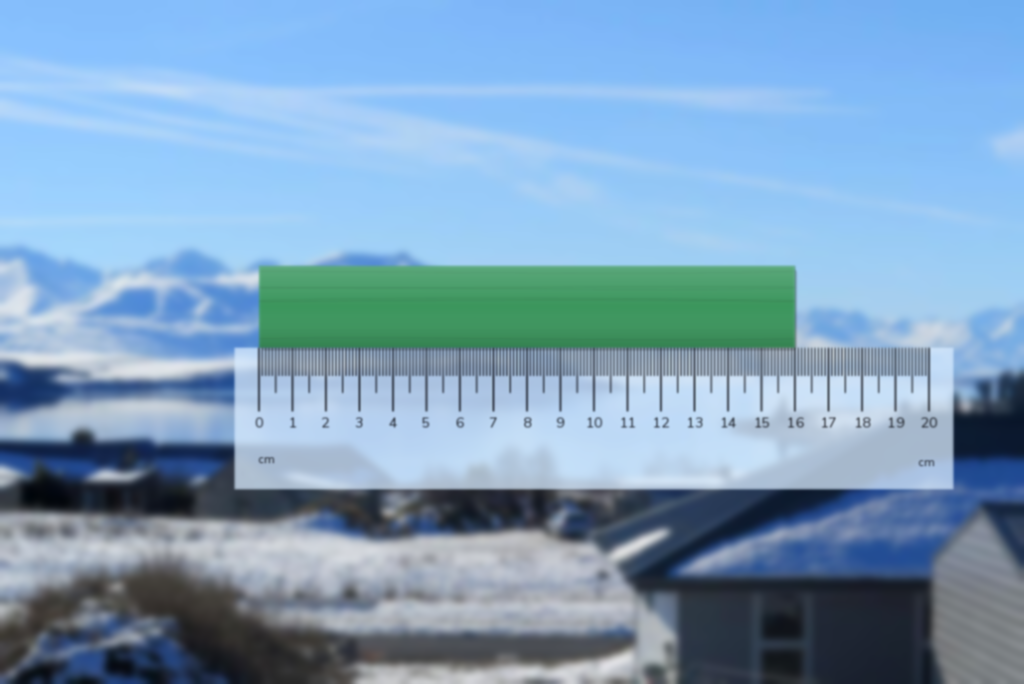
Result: 16 cm
